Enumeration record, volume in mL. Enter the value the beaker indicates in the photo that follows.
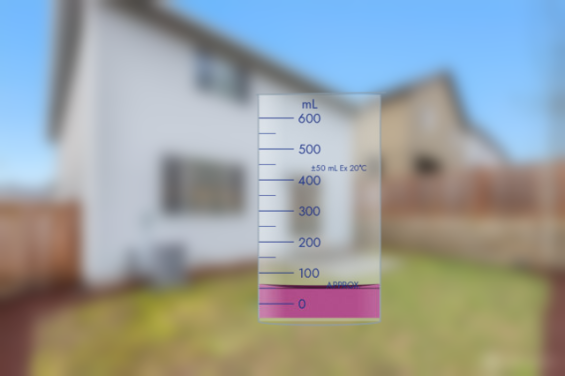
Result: 50 mL
